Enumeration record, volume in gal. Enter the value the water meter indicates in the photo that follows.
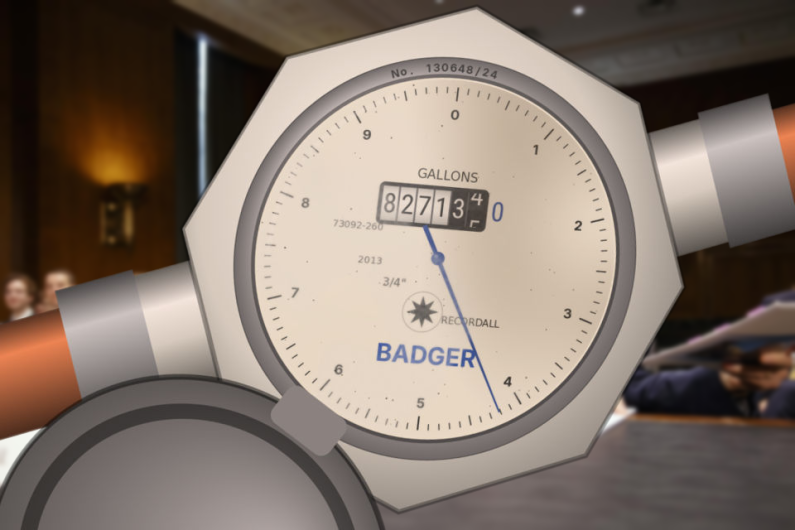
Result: 8271344.2 gal
